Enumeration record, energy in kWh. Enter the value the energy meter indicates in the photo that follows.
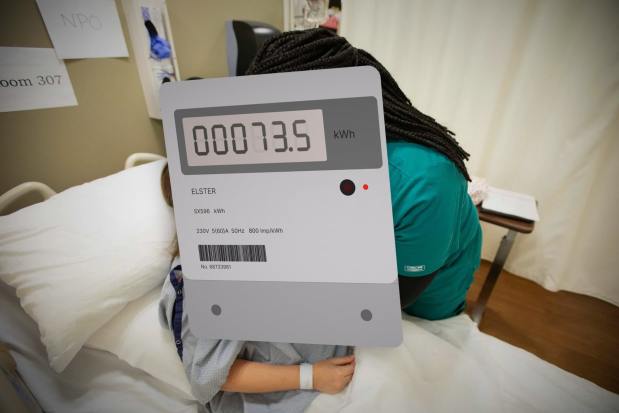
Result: 73.5 kWh
